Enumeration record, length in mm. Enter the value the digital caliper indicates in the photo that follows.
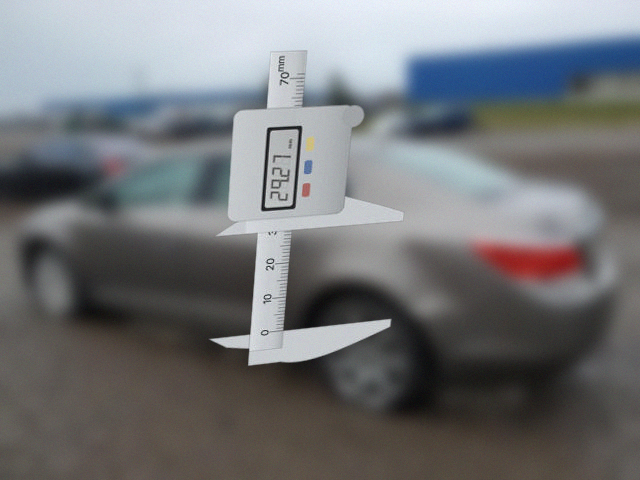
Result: 29.27 mm
